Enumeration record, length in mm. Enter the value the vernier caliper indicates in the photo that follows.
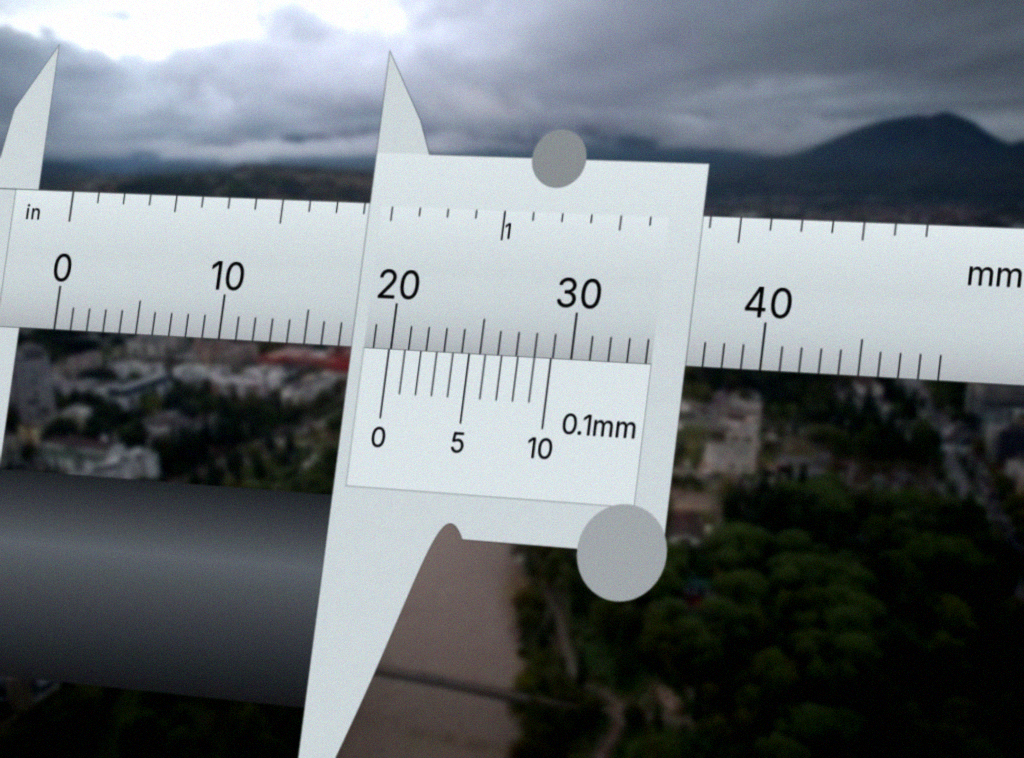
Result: 19.9 mm
